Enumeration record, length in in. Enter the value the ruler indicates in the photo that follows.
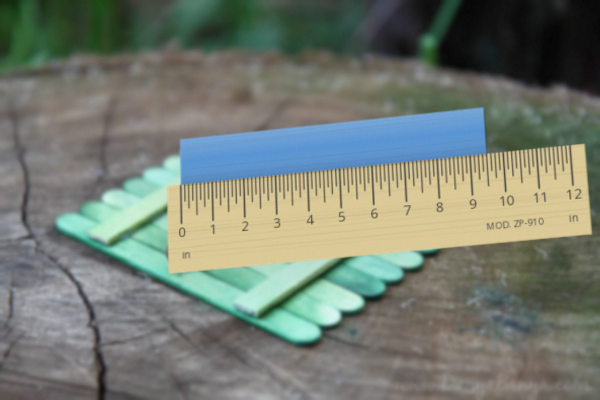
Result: 9.5 in
